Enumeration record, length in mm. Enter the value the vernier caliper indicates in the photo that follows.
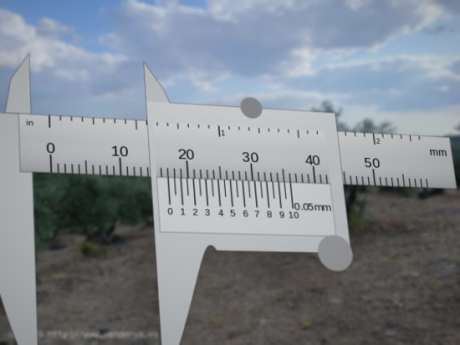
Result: 17.0 mm
